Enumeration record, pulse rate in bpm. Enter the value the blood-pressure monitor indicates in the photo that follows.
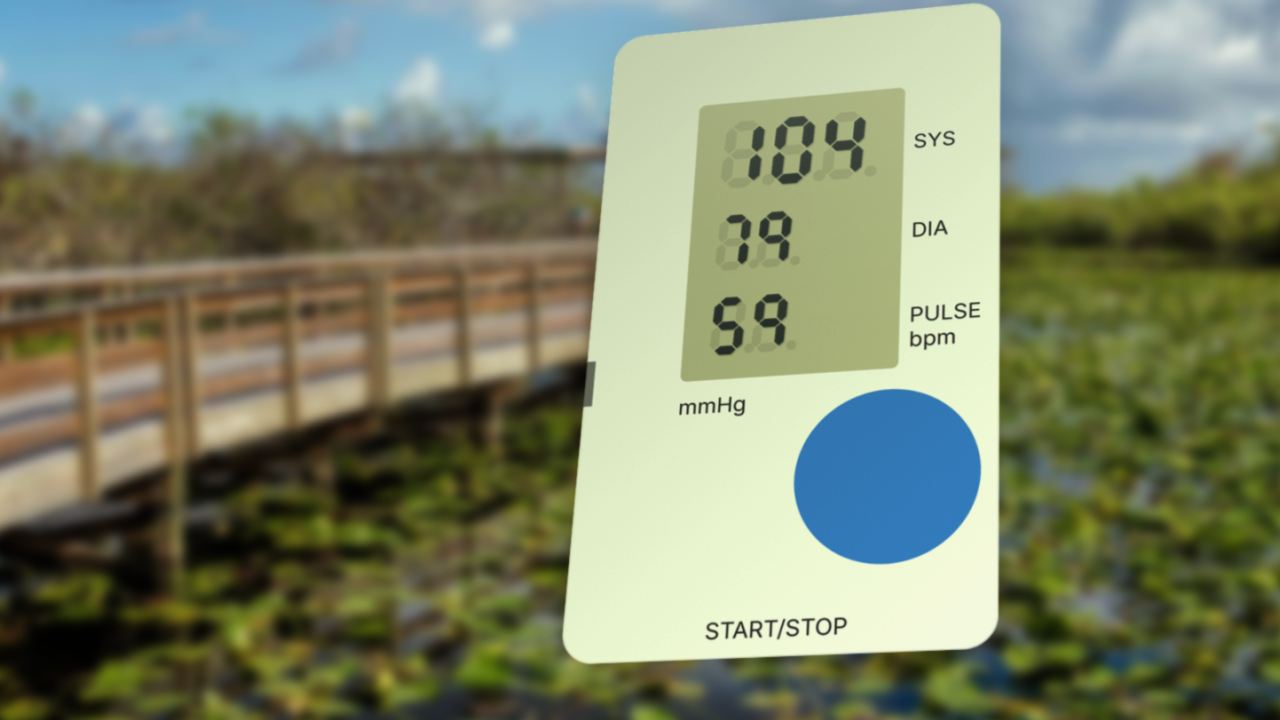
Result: 59 bpm
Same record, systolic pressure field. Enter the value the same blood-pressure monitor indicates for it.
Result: 104 mmHg
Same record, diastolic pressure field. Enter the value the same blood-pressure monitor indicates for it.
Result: 79 mmHg
